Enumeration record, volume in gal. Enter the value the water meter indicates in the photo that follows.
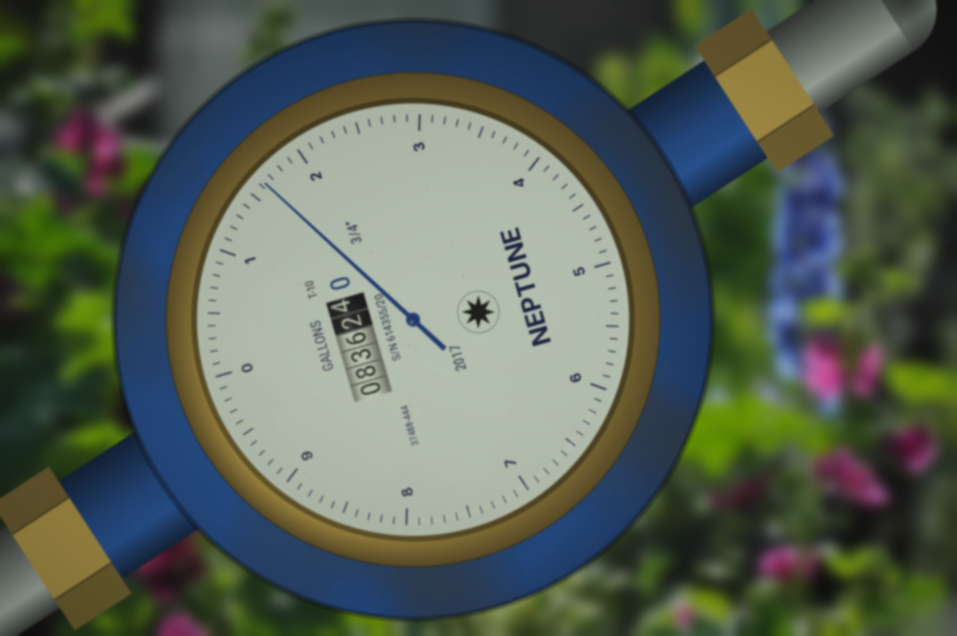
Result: 836241.6 gal
